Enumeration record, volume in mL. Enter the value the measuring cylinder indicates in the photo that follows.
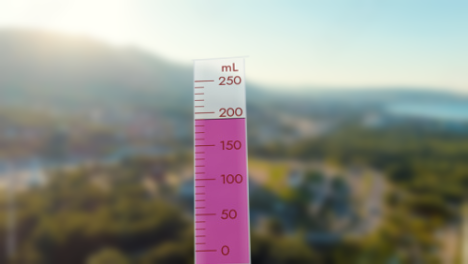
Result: 190 mL
